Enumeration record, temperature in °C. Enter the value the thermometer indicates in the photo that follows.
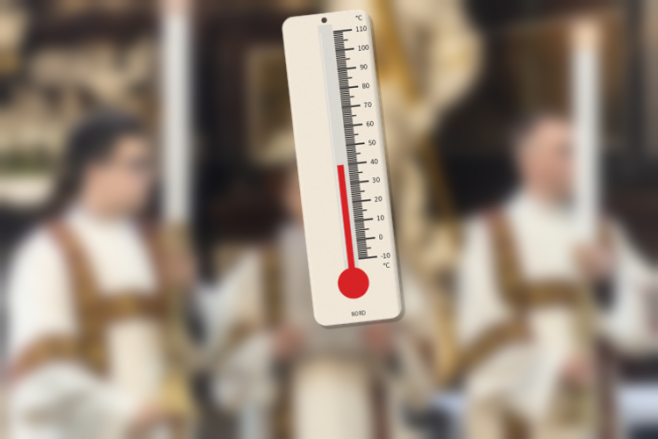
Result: 40 °C
